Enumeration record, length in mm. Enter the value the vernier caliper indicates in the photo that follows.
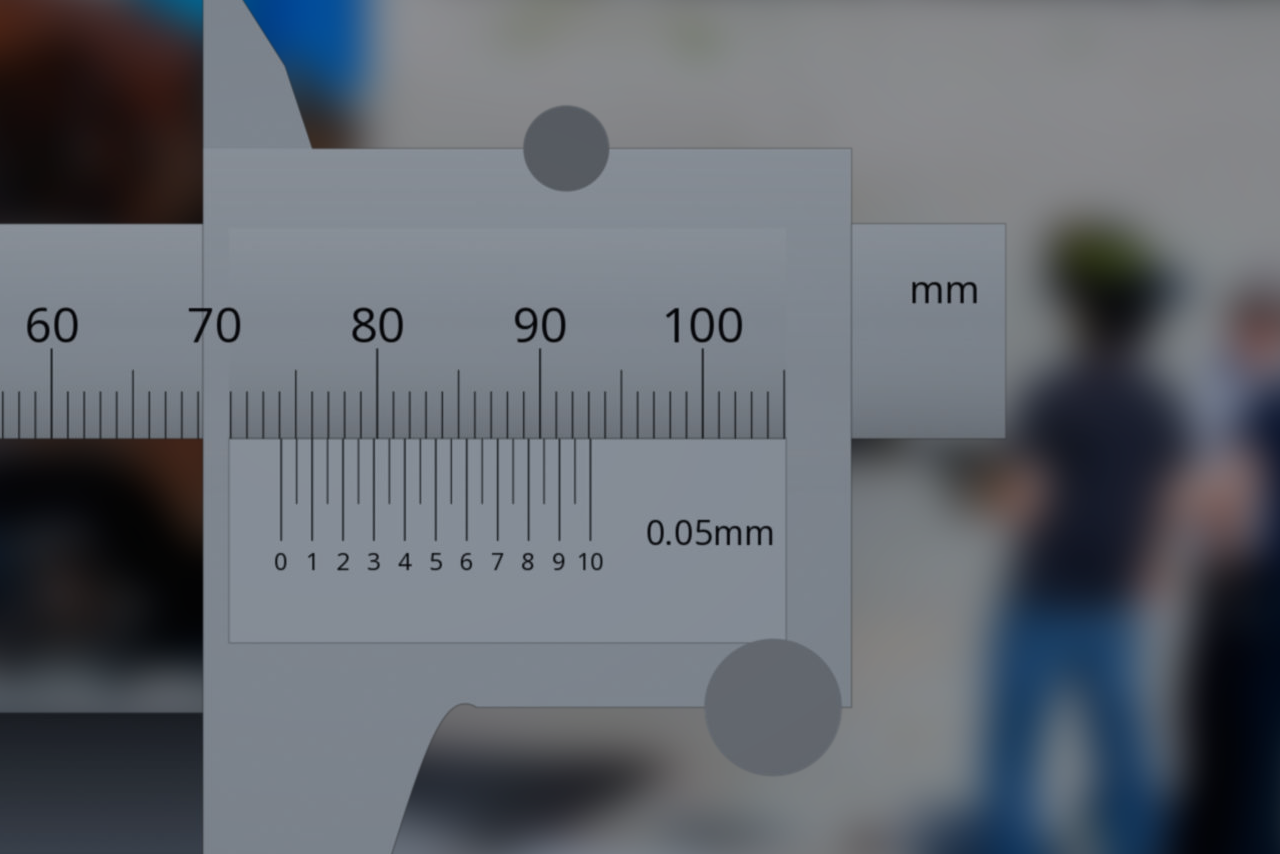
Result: 74.1 mm
